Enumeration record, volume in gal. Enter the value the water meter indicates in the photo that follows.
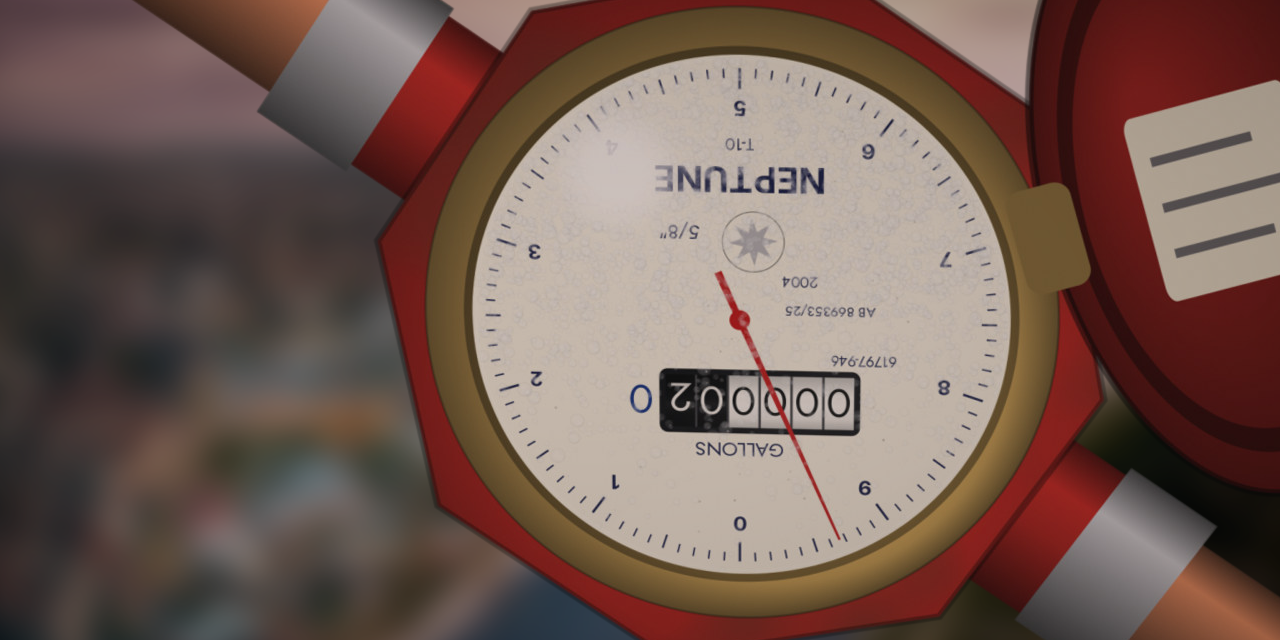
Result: 19.3 gal
